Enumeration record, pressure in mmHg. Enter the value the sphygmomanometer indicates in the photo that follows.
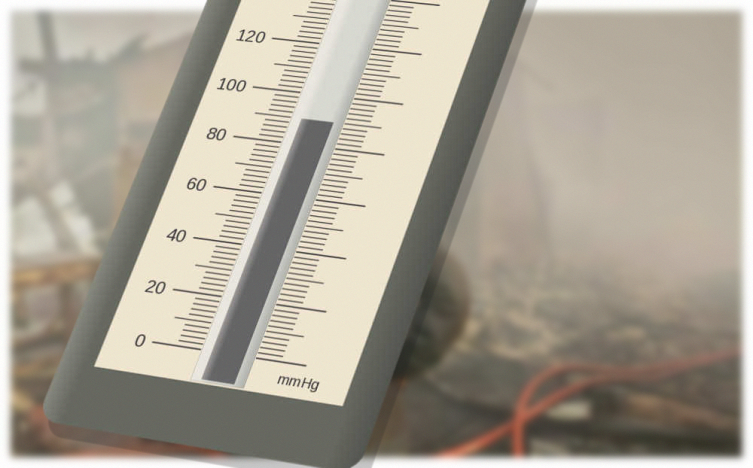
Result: 90 mmHg
